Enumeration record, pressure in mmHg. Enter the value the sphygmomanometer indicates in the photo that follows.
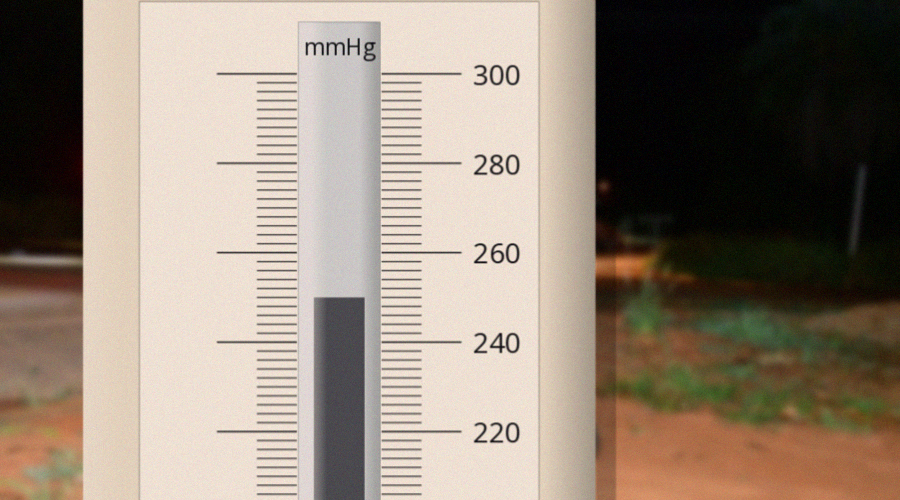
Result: 250 mmHg
